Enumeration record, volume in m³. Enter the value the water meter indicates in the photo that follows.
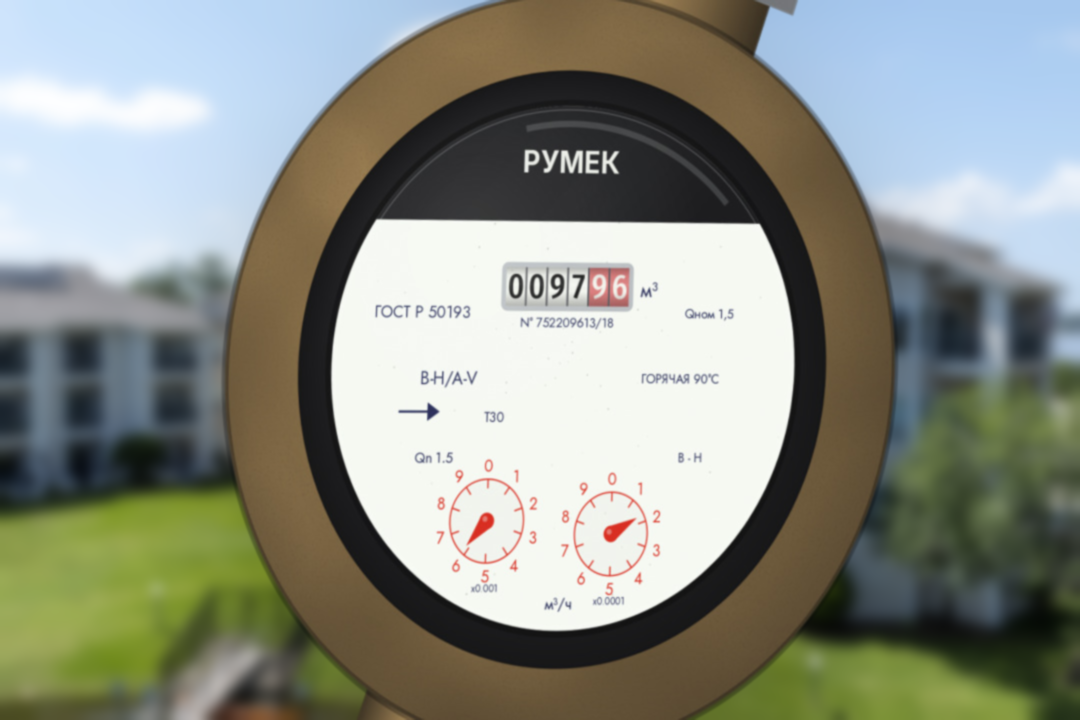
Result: 97.9661 m³
